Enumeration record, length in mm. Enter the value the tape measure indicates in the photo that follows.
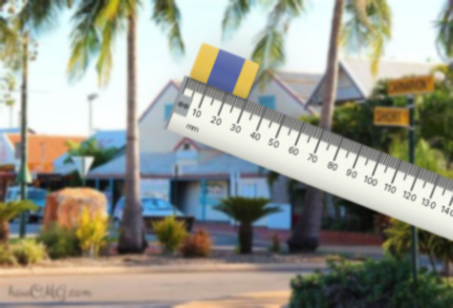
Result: 30 mm
